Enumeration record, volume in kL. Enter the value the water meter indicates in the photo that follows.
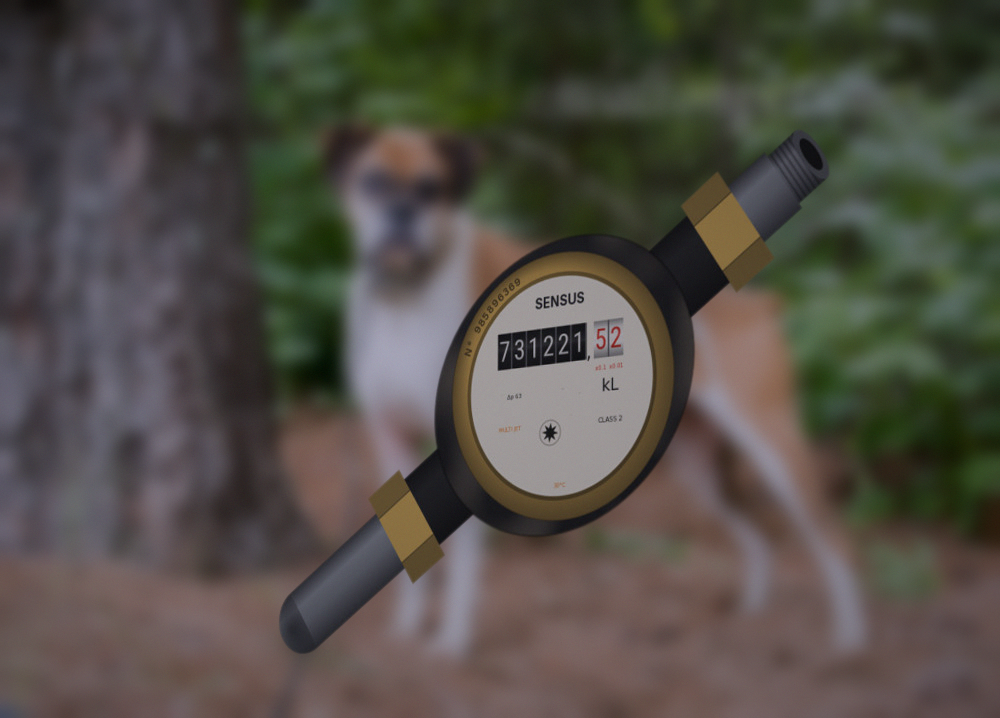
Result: 731221.52 kL
